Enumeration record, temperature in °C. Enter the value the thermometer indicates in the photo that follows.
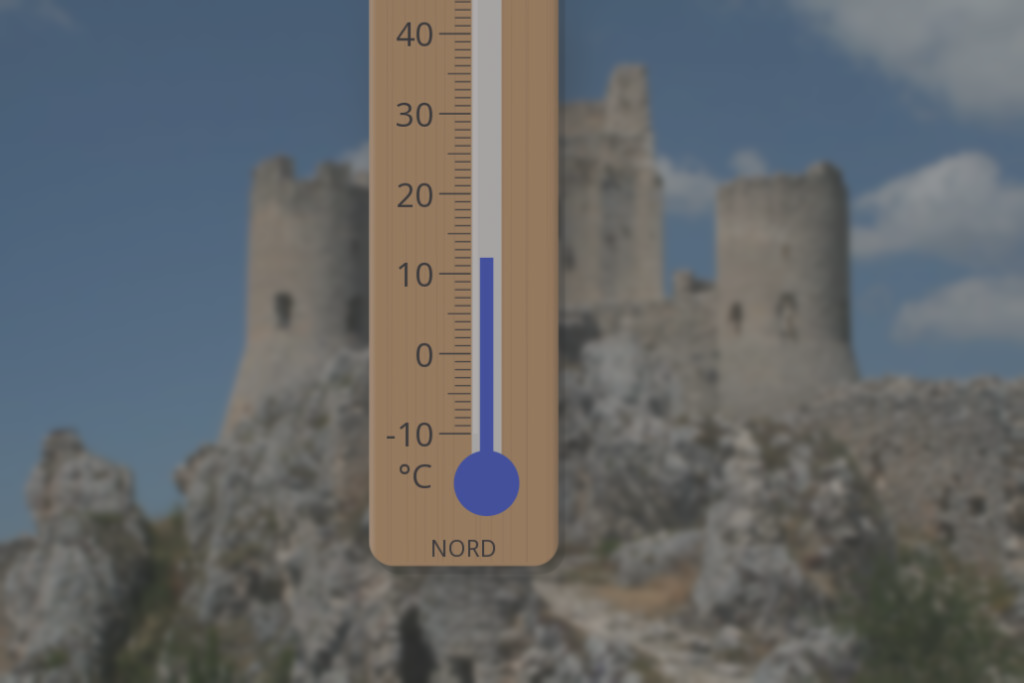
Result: 12 °C
